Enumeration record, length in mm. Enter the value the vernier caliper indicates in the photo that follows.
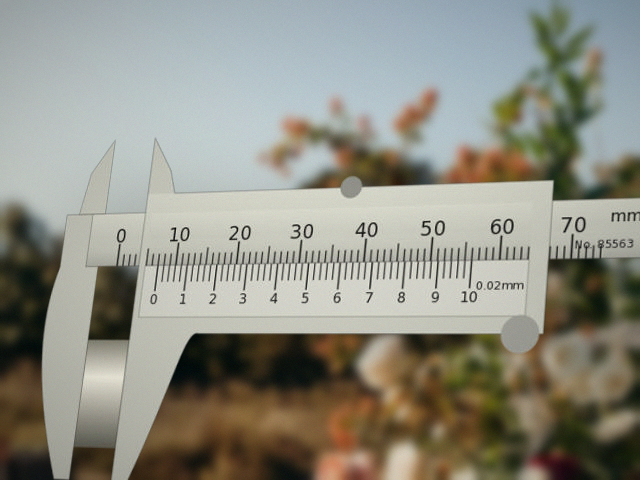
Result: 7.0 mm
